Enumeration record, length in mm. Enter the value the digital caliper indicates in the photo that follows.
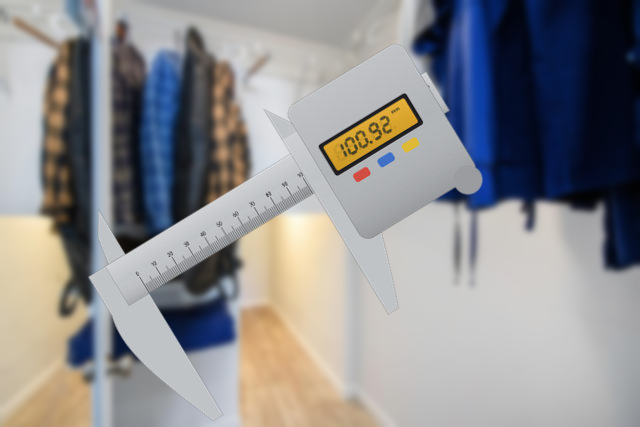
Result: 100.92 mm
